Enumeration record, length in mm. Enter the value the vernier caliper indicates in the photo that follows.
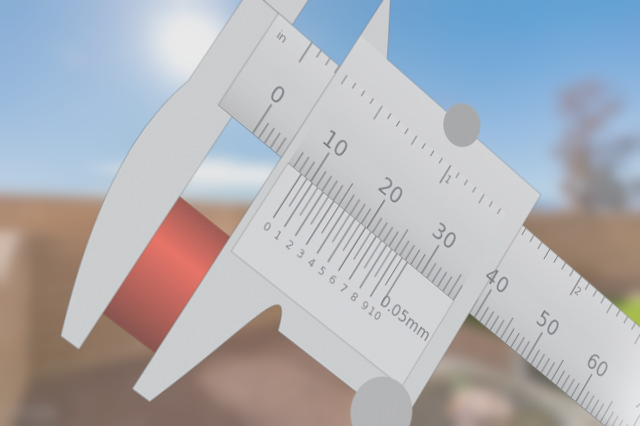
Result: 8.4 mm
